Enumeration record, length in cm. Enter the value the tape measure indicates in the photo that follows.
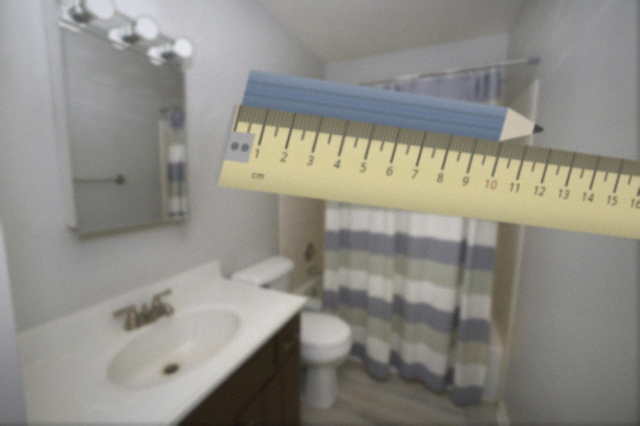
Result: 11.5 cm
